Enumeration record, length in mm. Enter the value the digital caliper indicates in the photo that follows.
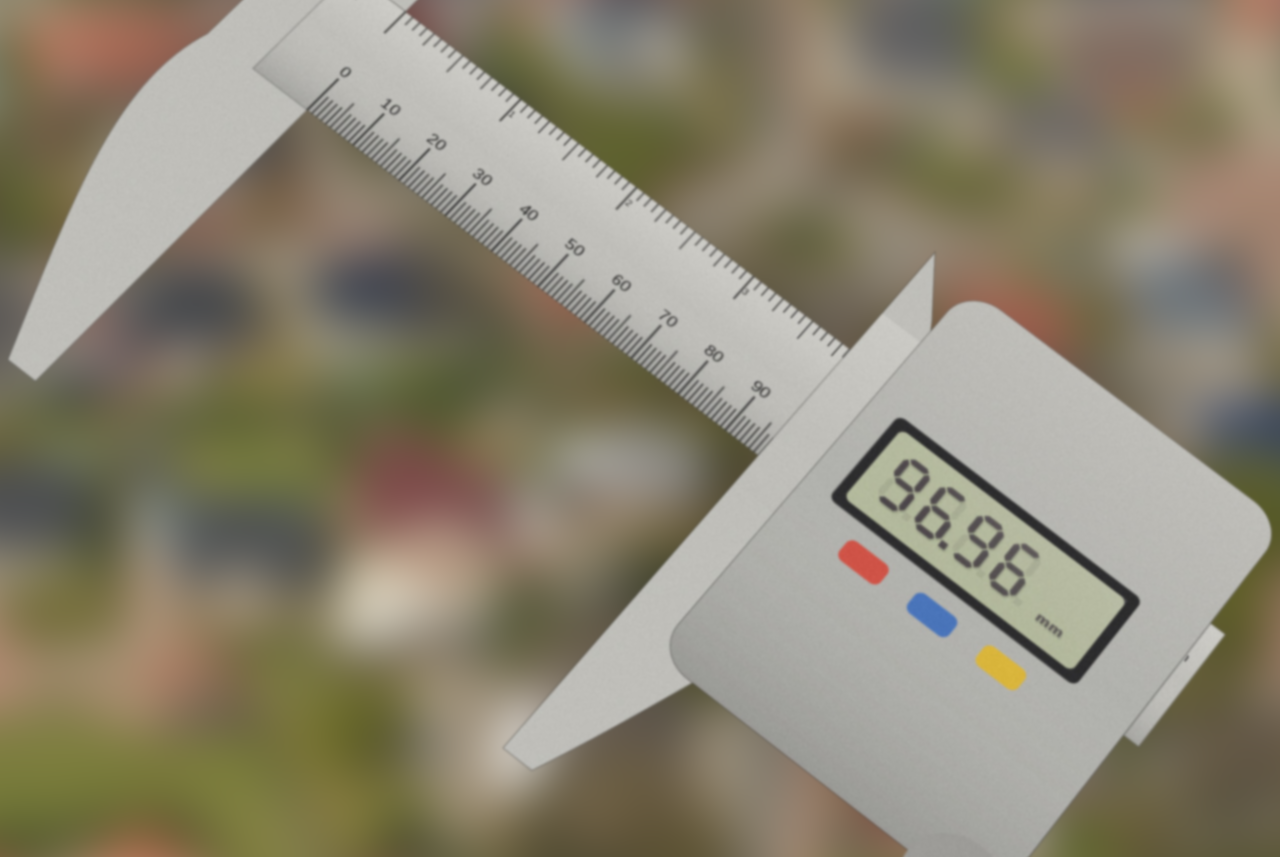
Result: 96.96 mm
